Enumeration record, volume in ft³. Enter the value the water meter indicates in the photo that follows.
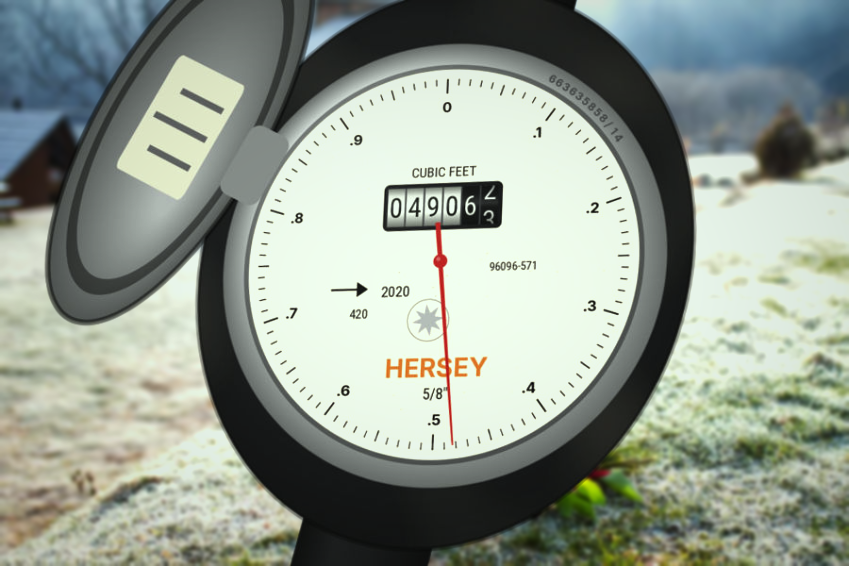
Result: 49062.48 ft³
